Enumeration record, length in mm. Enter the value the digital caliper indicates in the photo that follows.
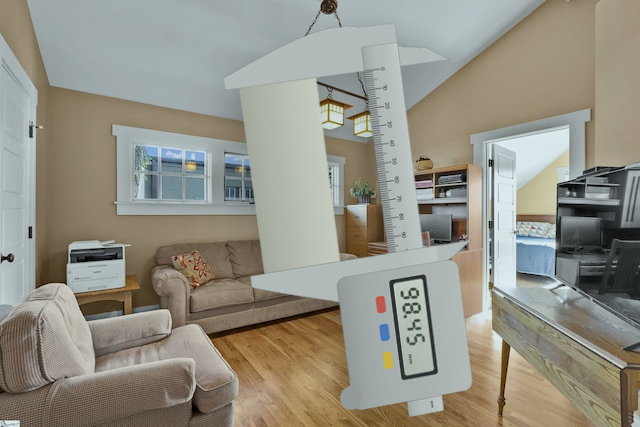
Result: 98.45 mm
